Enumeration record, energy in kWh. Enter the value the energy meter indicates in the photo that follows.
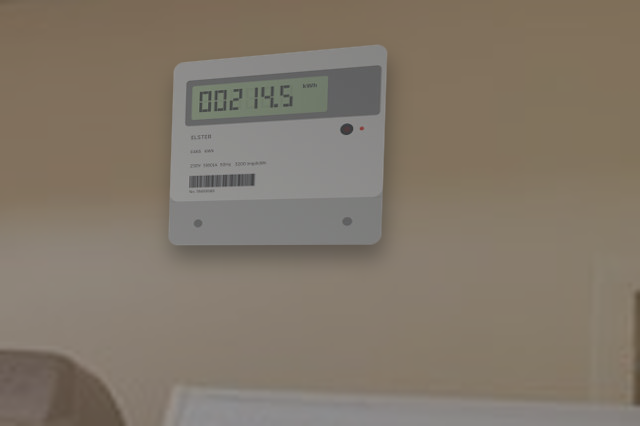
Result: 214.5 kWh
